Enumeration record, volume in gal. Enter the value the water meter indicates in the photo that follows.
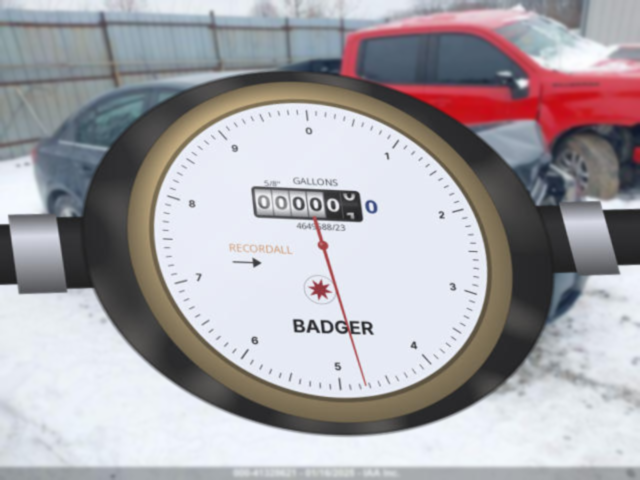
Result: 4.7 gal
